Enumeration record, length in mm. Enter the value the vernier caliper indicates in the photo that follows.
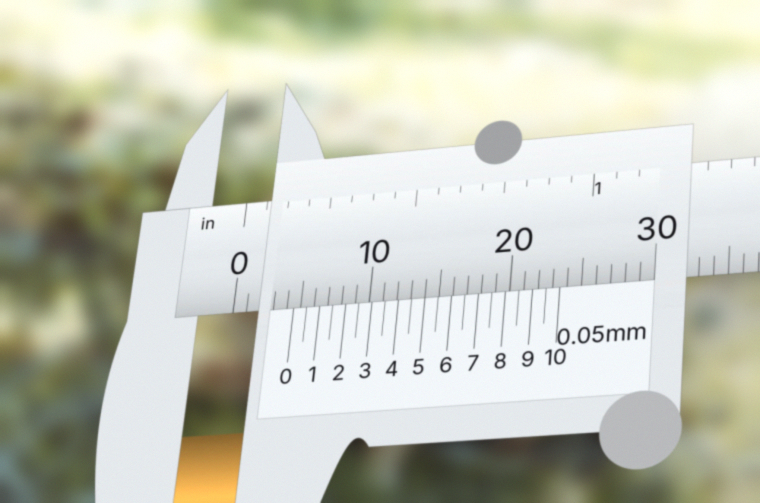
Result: 4.5 mm
